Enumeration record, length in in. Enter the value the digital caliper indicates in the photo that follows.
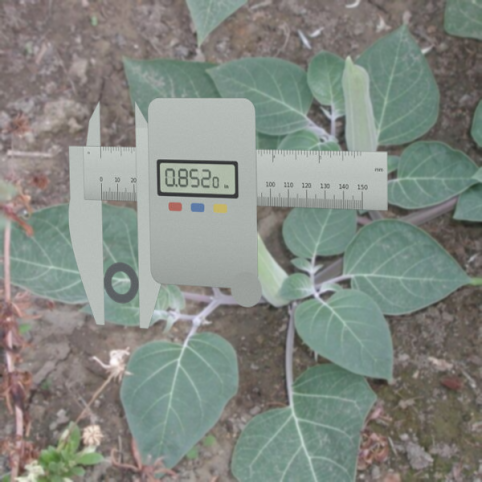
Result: 0.8520 in
